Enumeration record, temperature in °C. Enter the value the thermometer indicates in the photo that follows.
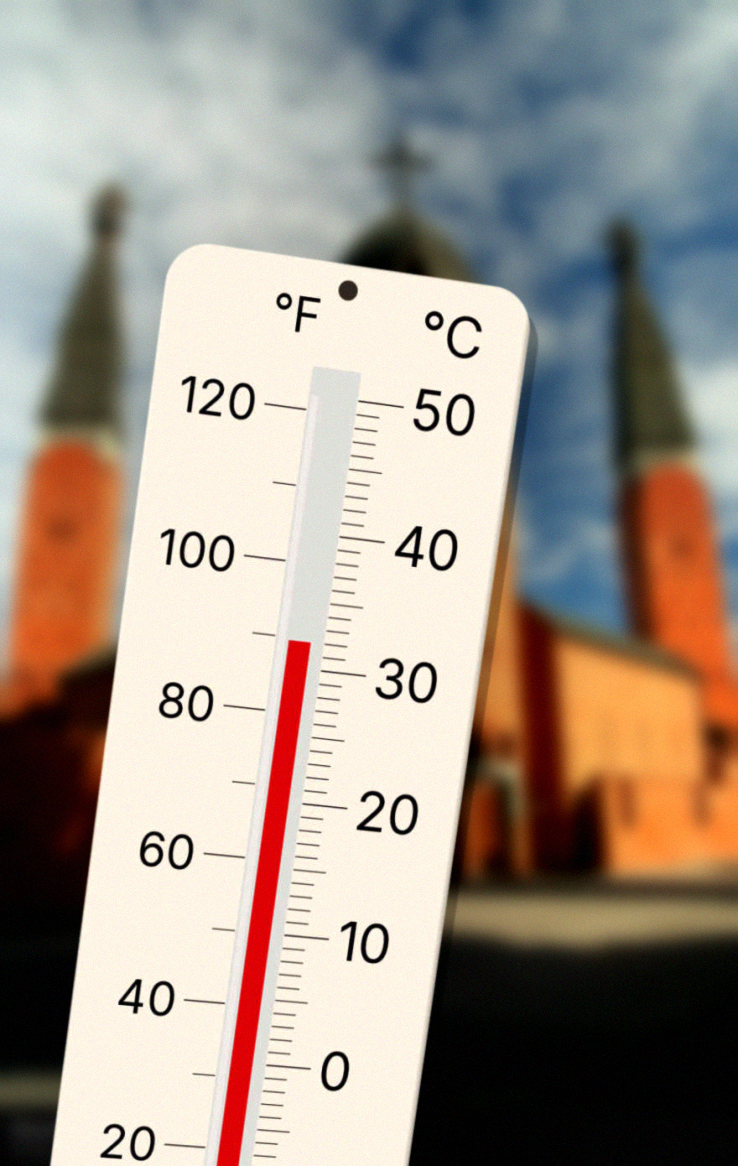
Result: 32 °C
